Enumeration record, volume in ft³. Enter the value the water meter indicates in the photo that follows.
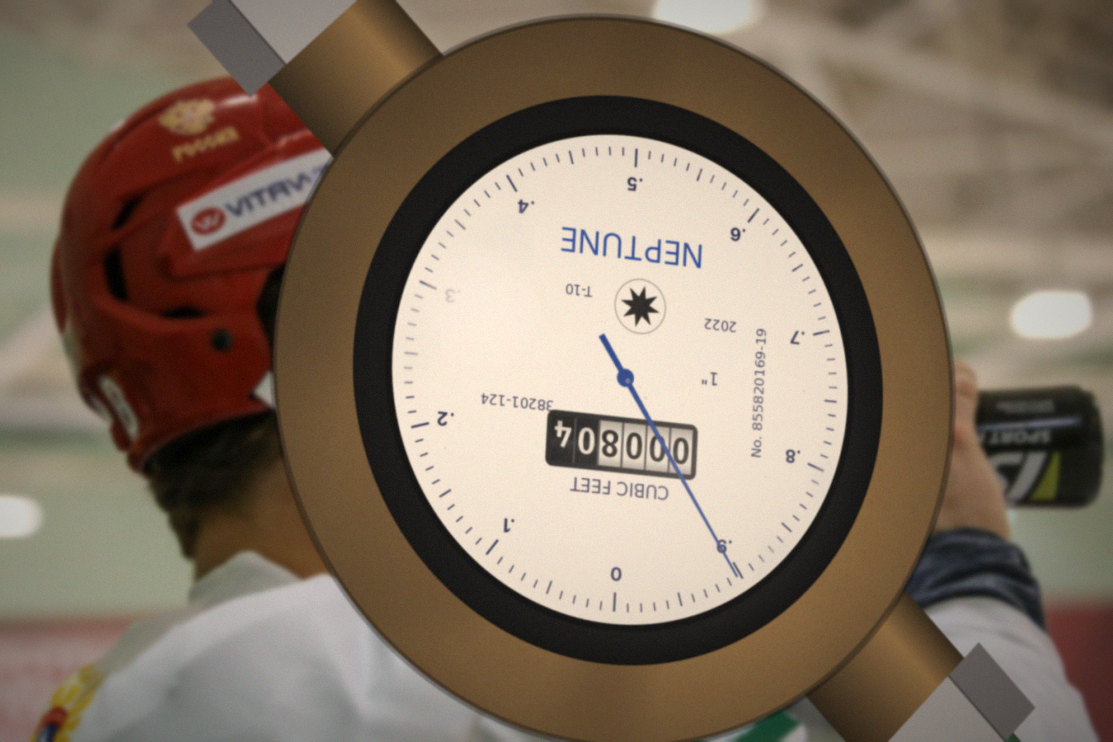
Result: 803.90 ft³
